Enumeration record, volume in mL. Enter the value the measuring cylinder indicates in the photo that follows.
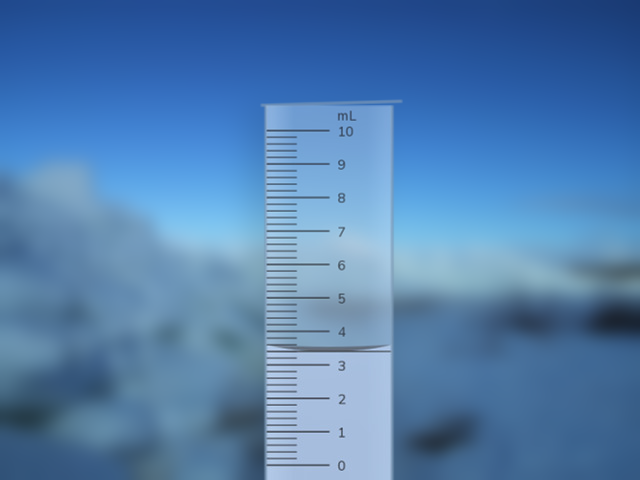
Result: 3.4 mL
